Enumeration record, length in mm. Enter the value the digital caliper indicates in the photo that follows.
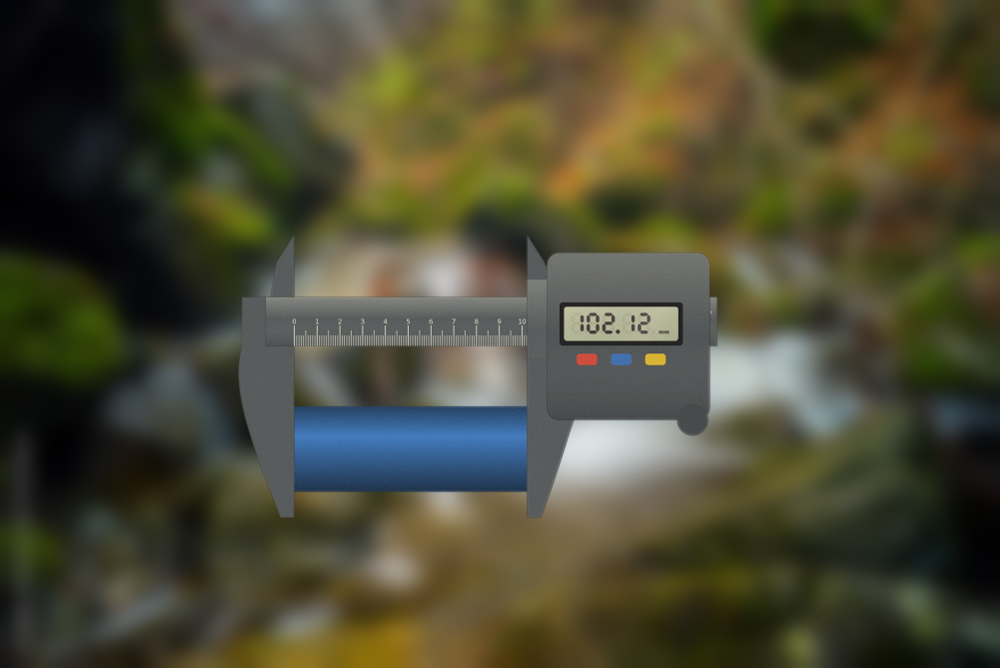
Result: 102.12 mm
